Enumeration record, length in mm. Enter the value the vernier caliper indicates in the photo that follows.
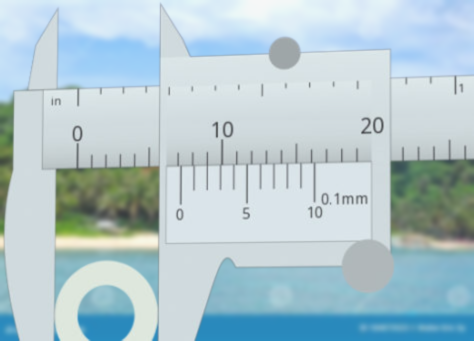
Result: 7.2 mm
